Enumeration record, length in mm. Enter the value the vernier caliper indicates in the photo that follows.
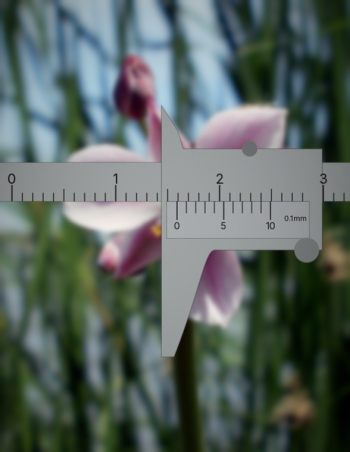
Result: 15.9 mm
